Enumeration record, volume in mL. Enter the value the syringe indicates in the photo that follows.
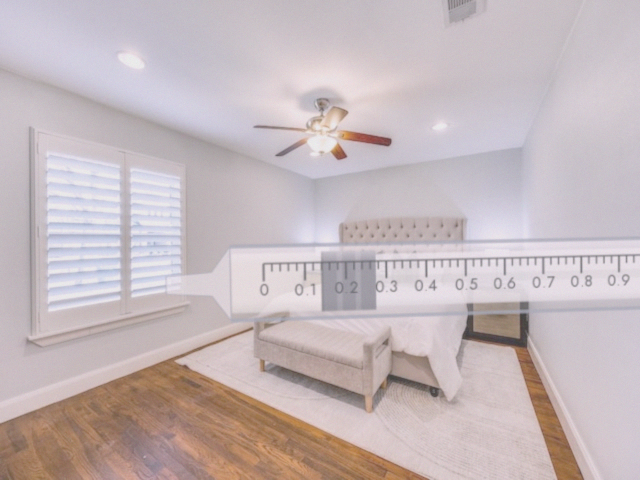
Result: 0.14 mL
